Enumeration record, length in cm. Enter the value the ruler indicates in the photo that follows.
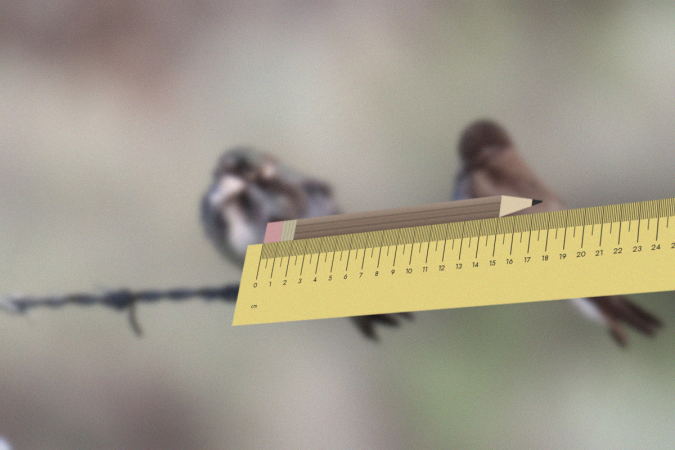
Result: 17.5 cm
